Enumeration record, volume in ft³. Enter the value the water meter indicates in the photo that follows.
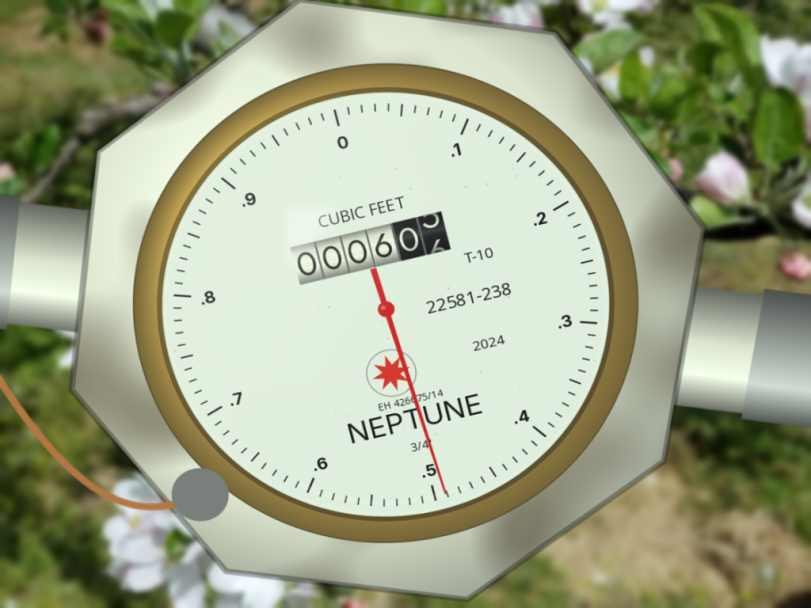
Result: 605.49 ft³
